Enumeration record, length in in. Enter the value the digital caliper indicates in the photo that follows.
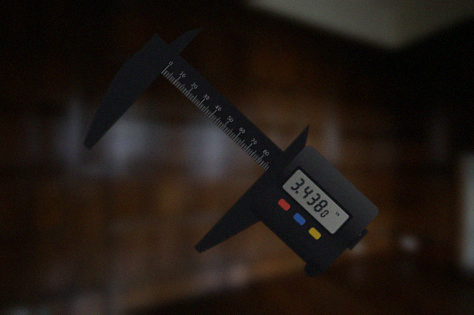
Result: 3.4380 in
